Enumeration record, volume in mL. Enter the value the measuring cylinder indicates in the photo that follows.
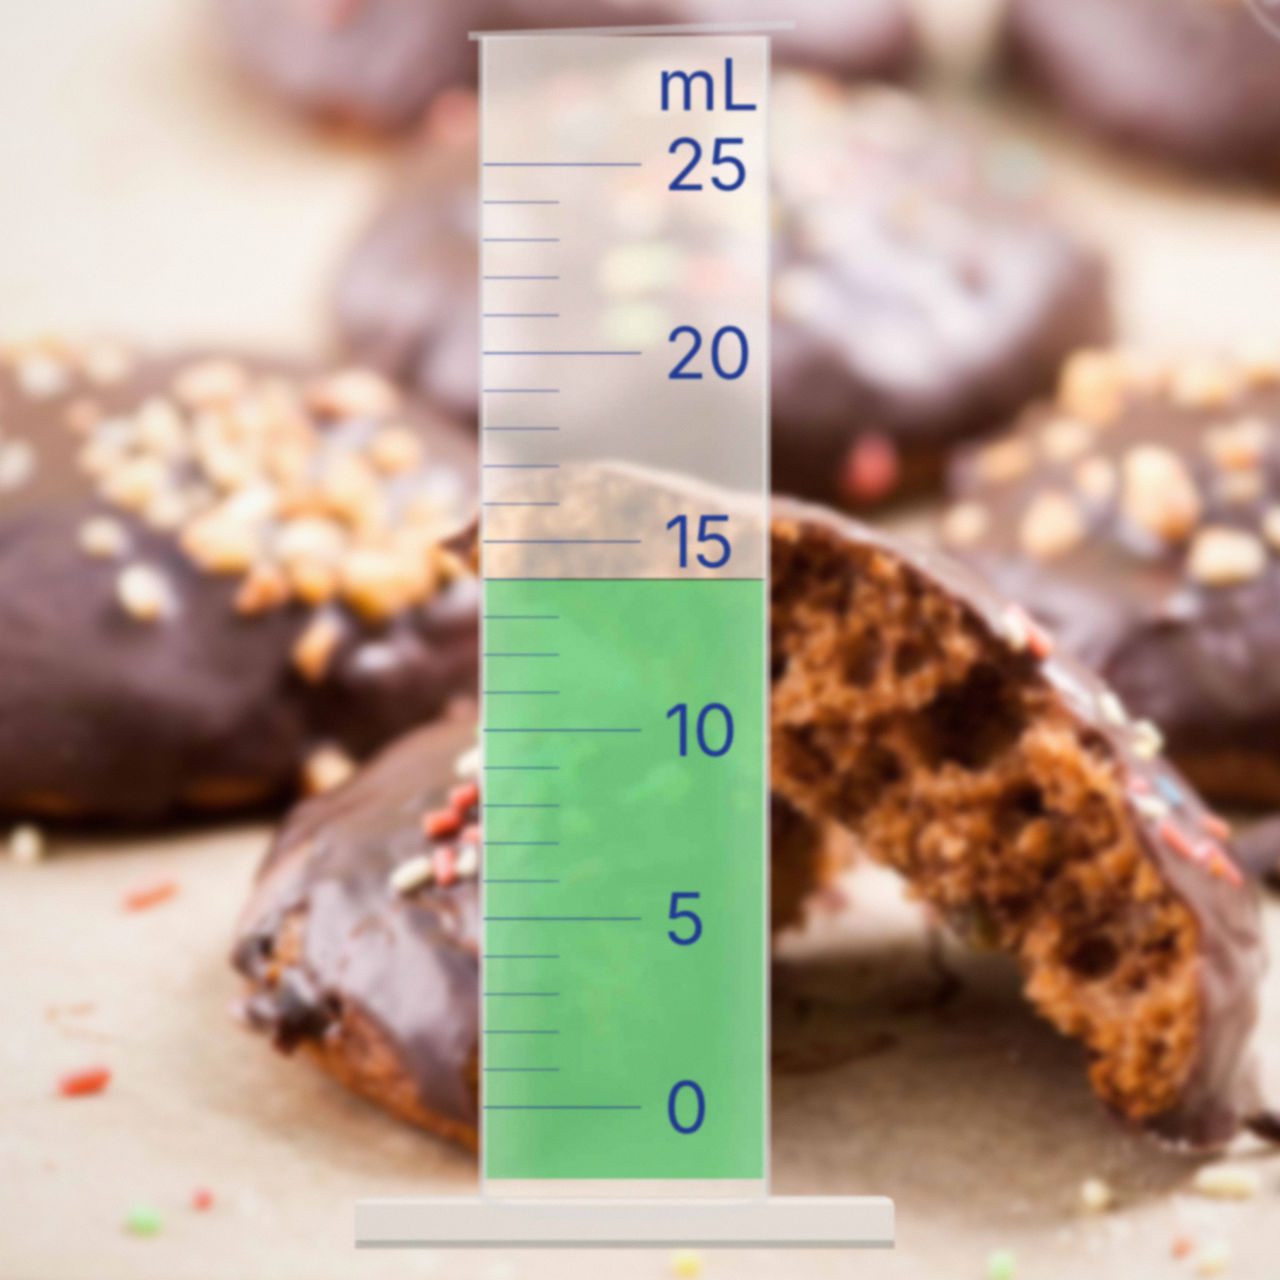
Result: 14 mL
